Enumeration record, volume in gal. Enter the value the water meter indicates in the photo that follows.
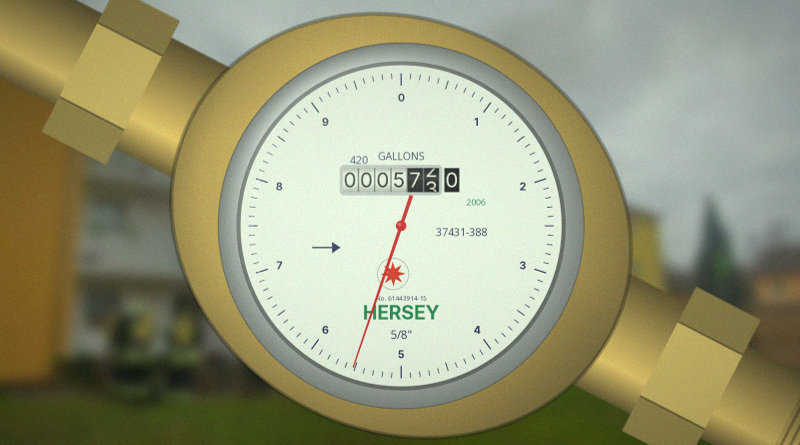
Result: 5725.5 gal
